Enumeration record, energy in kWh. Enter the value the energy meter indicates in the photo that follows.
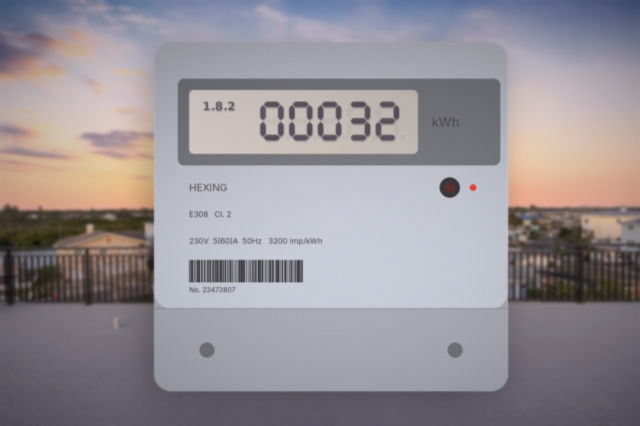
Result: 32 kWh
